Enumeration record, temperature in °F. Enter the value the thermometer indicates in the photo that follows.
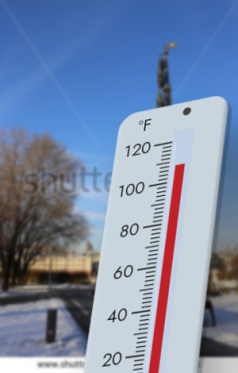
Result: 108 °F
